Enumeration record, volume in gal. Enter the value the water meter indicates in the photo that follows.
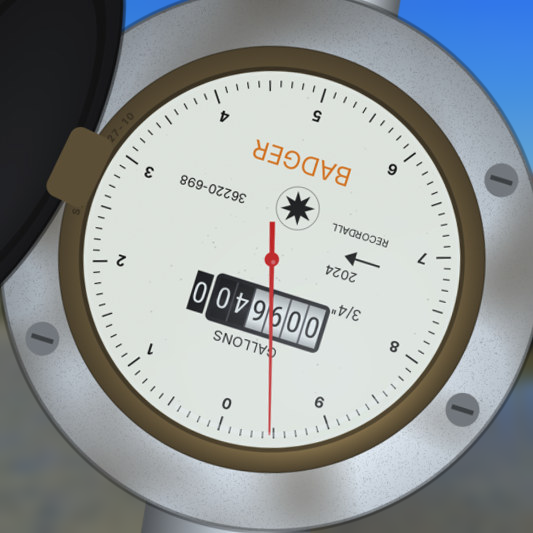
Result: 96399.5 gal
